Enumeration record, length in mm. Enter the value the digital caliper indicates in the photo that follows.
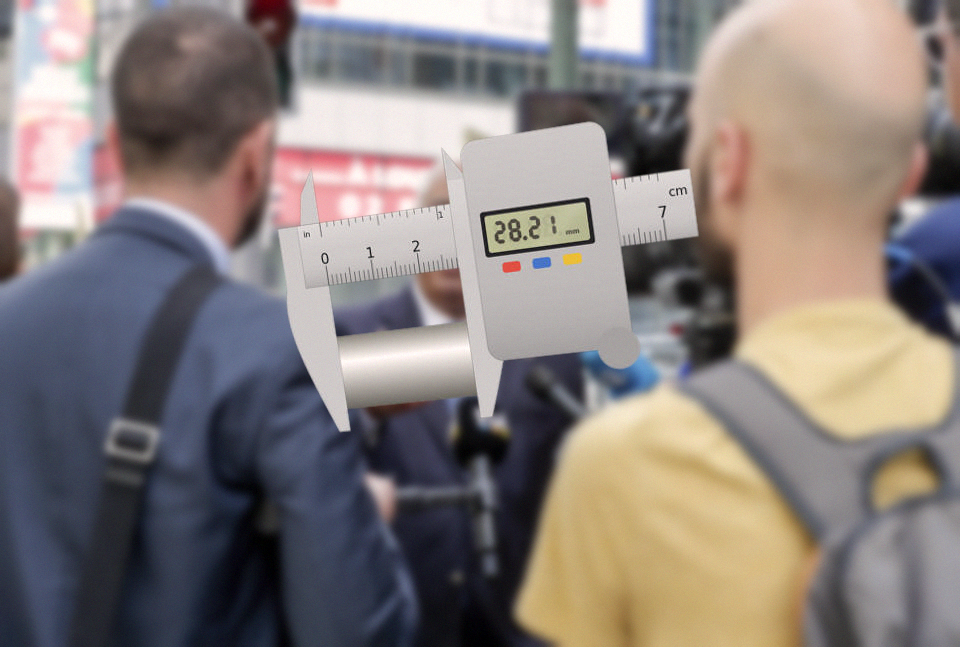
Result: 28.21 mm
